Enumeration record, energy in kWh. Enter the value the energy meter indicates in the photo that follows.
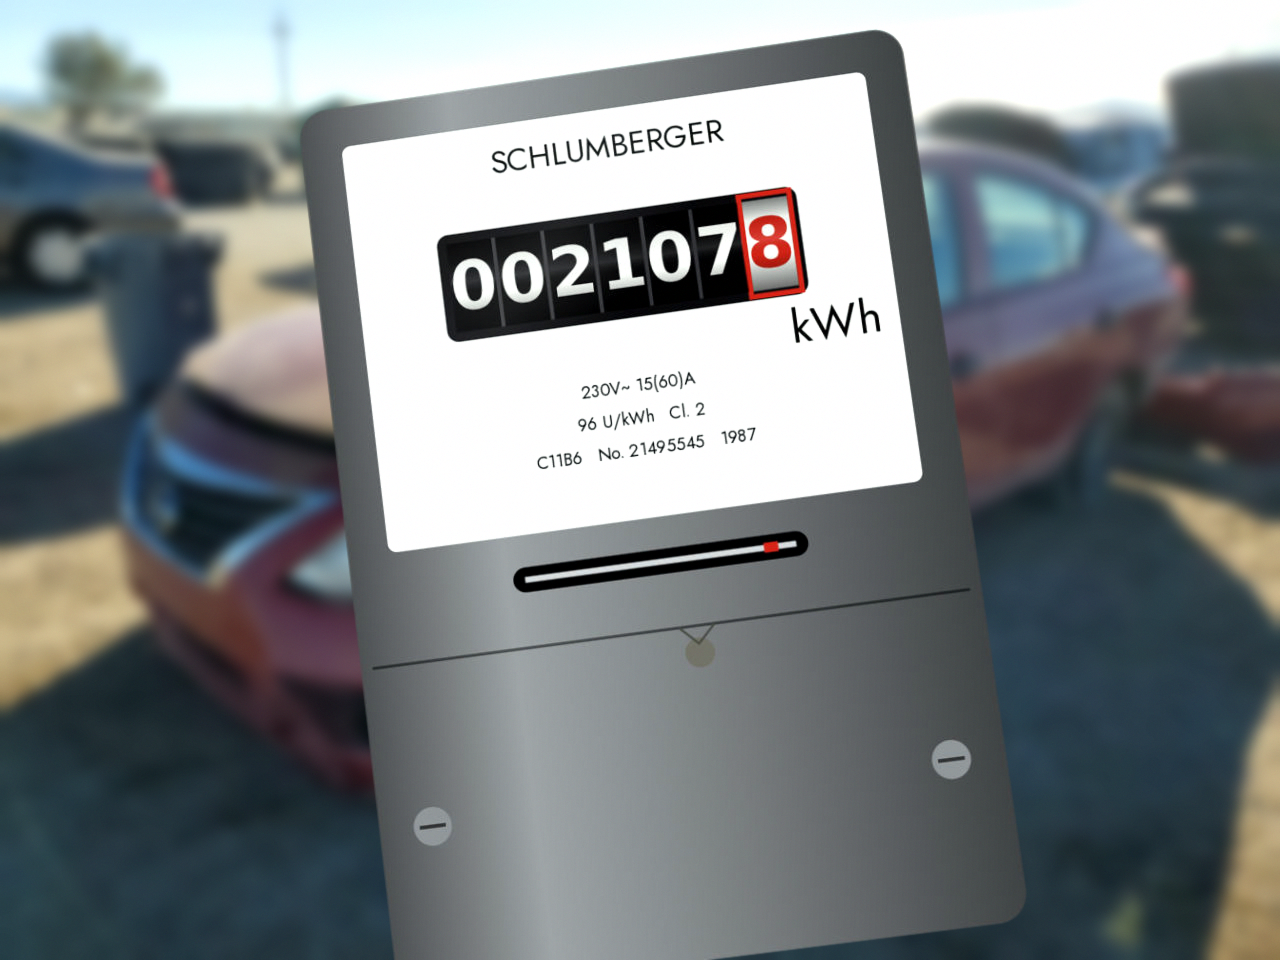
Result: 2107.8 kWh
